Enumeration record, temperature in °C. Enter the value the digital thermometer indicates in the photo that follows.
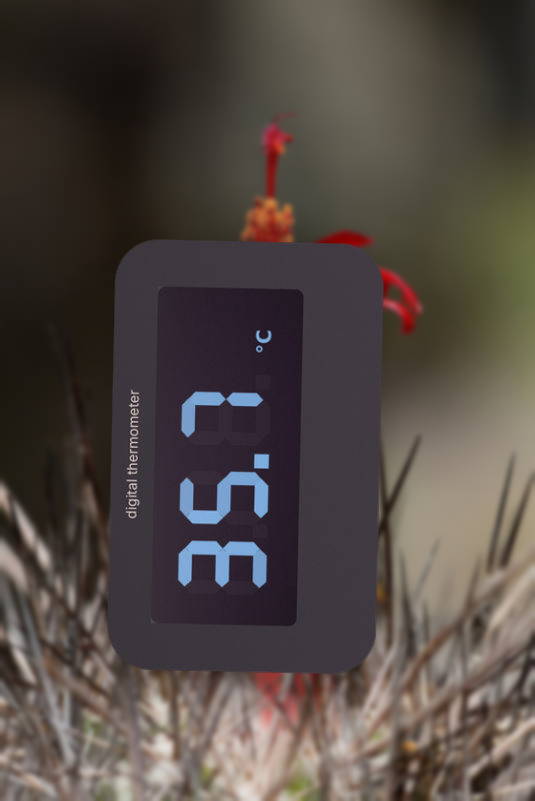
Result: 35.7 °C
